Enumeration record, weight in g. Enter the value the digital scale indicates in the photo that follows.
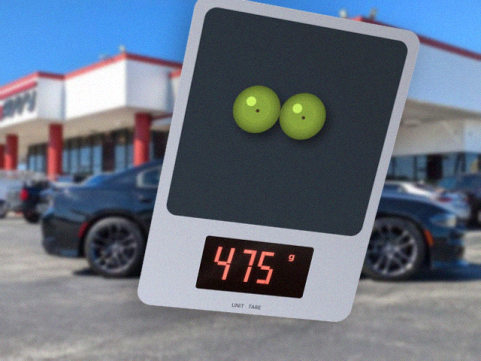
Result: 475 g
